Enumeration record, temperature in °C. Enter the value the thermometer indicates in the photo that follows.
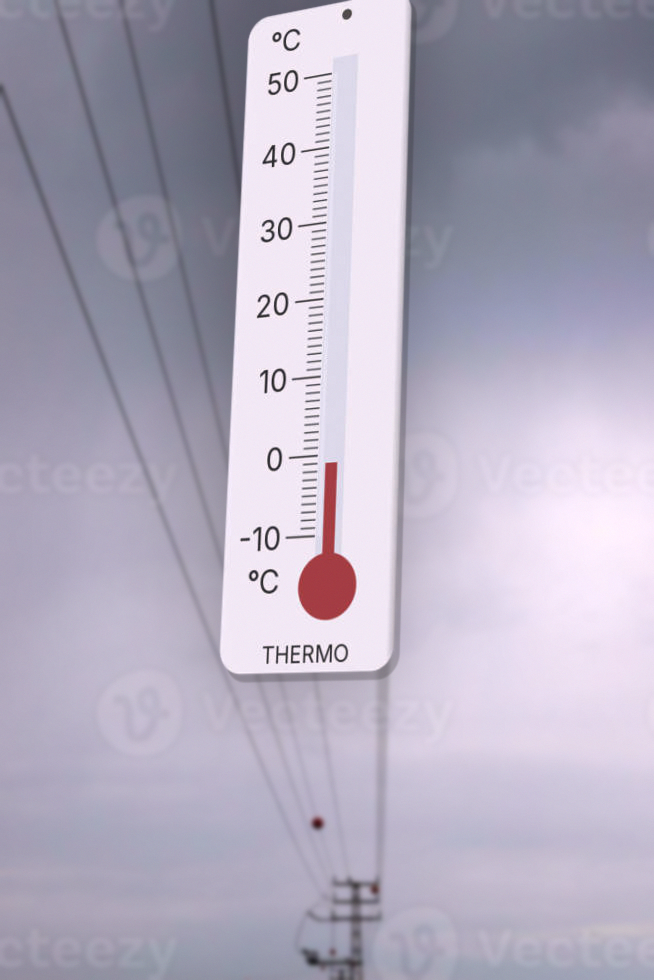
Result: -1 °C
